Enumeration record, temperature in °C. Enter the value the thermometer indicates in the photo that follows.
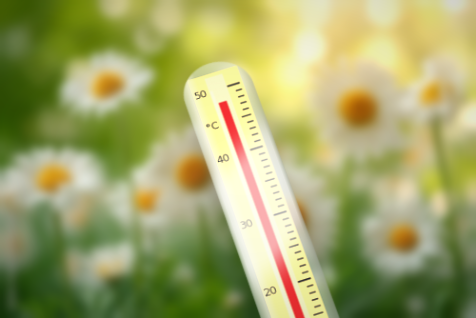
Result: 48 °C
